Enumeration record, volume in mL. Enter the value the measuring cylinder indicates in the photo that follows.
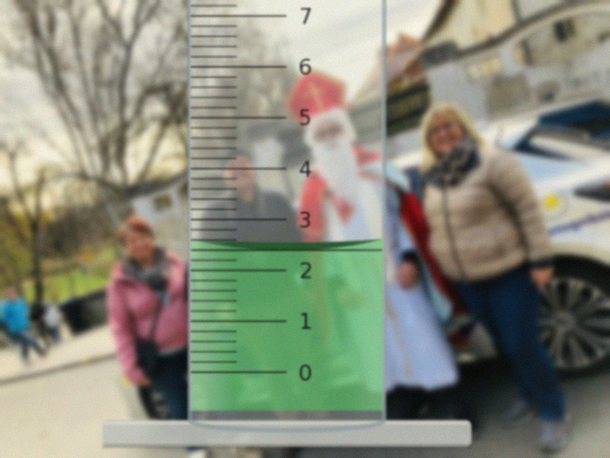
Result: 2.4 mL
